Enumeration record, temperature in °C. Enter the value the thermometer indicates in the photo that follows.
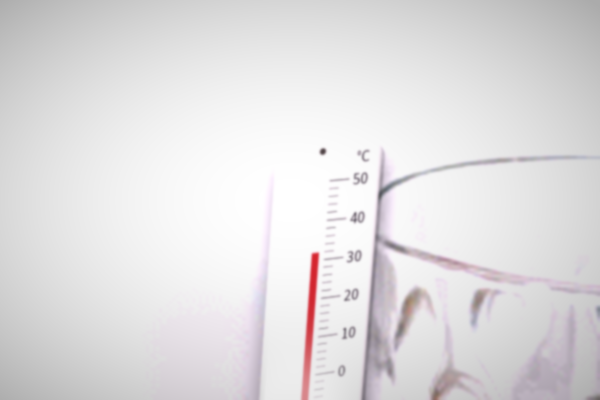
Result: 32 °C
